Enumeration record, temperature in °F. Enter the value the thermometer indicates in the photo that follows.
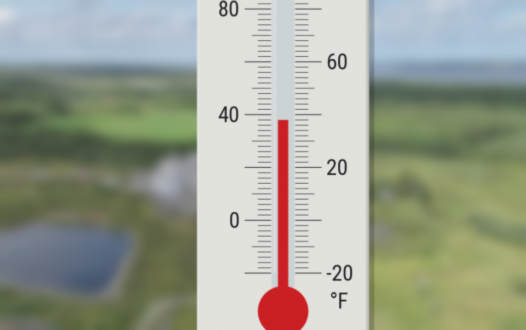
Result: 38 °F
